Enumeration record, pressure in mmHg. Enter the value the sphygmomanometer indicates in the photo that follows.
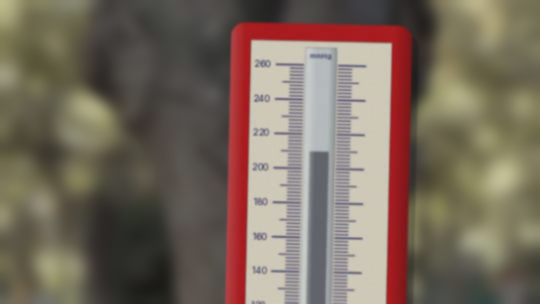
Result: 210 mmHg
